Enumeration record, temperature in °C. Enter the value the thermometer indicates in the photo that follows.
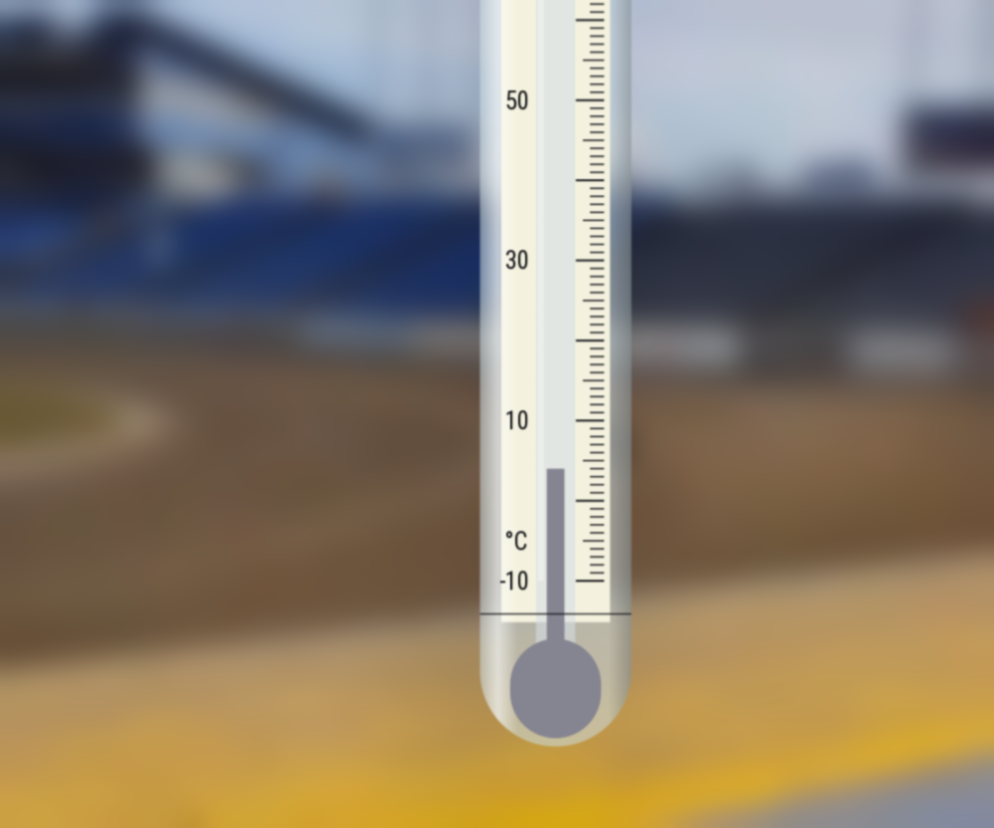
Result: 4 °C
